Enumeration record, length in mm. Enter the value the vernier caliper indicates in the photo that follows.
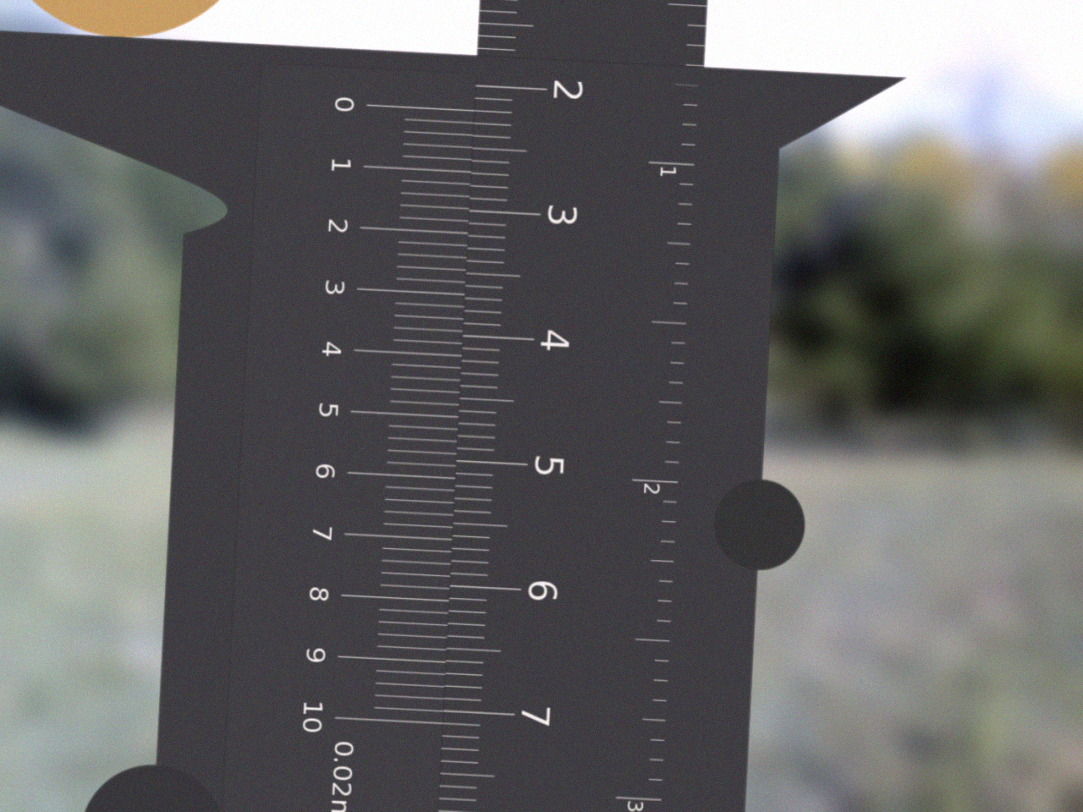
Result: 22.0 mm
